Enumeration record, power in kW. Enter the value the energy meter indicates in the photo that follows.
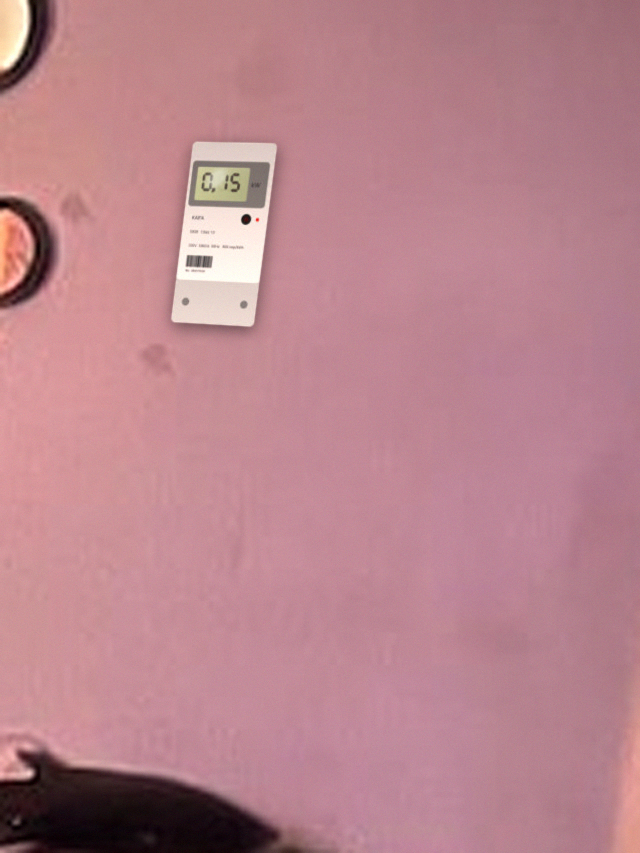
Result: 0.15 kW
